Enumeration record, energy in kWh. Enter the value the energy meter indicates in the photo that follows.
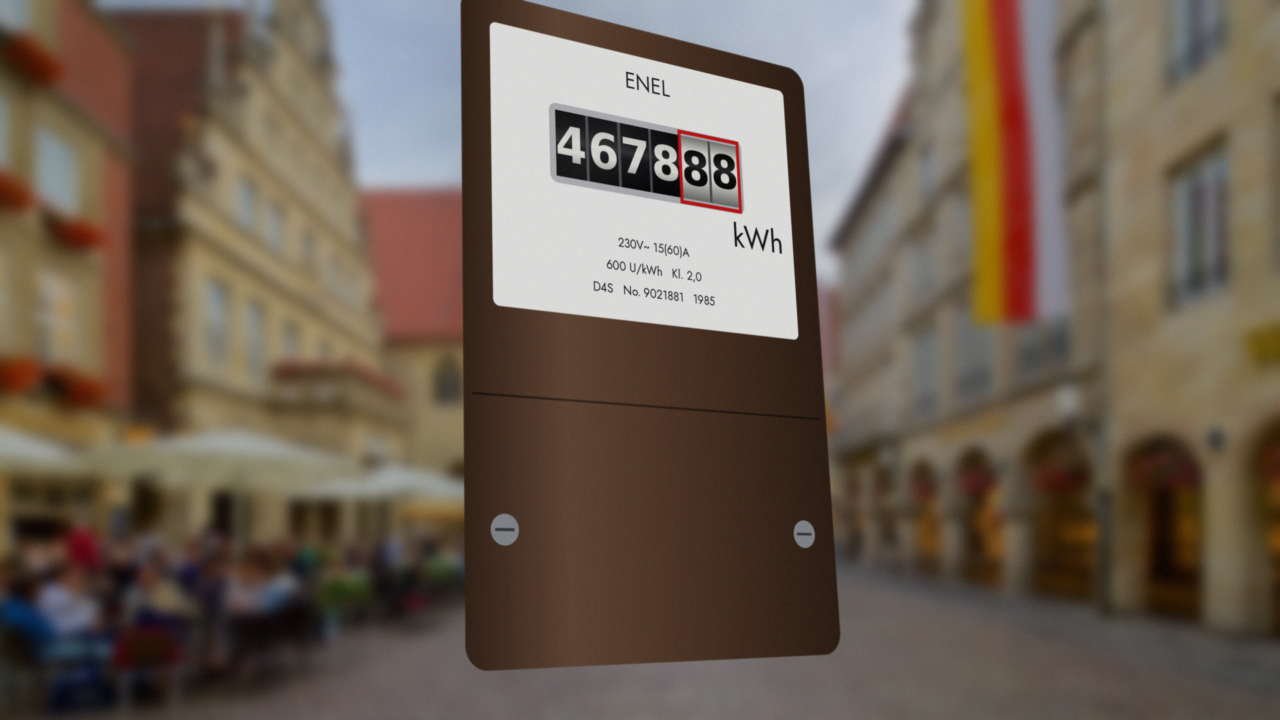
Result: 4678.88 kWh
